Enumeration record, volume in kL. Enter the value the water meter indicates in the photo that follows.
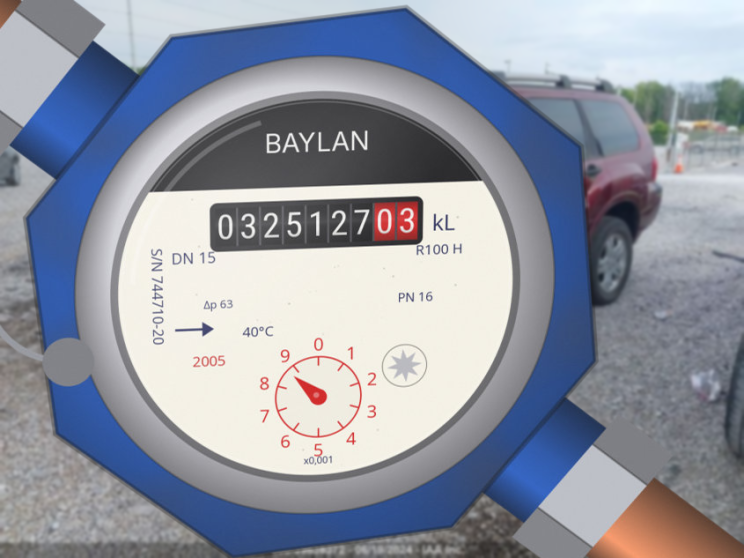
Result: 325127.038 kL
